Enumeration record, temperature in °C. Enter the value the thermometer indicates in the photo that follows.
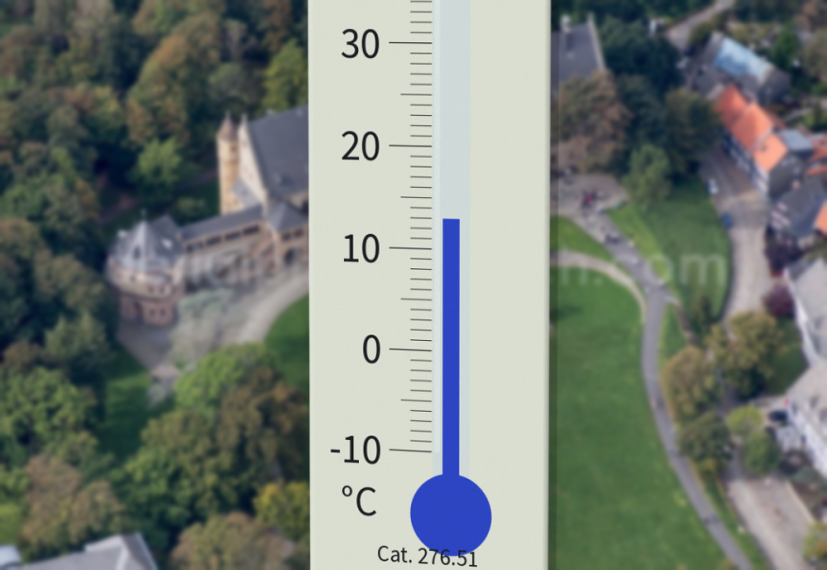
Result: 13 °C
